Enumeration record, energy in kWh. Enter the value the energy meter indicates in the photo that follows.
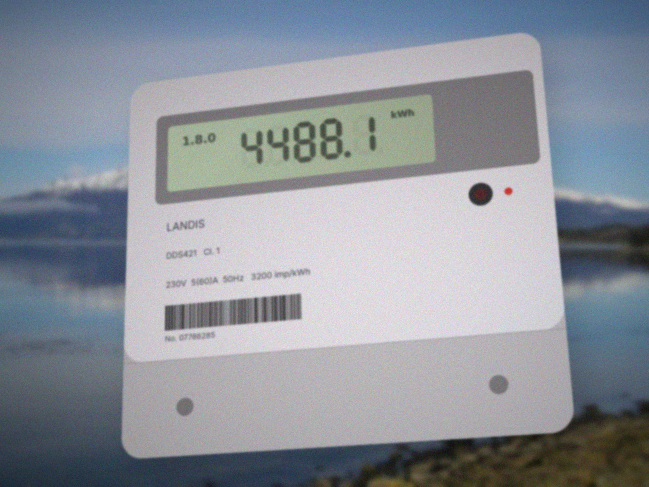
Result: 4488.1 kWh
